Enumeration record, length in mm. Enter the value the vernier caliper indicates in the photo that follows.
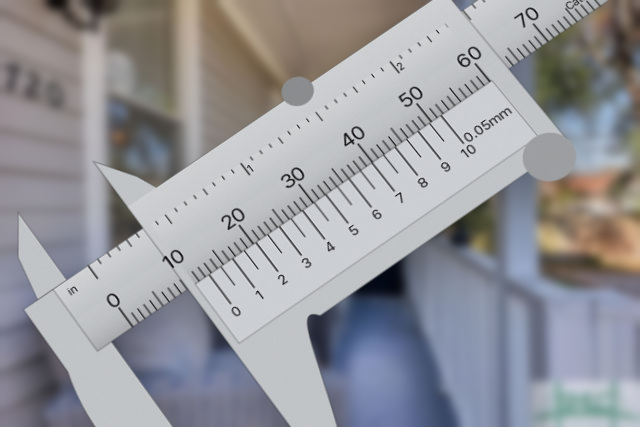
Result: 12.6 mm
